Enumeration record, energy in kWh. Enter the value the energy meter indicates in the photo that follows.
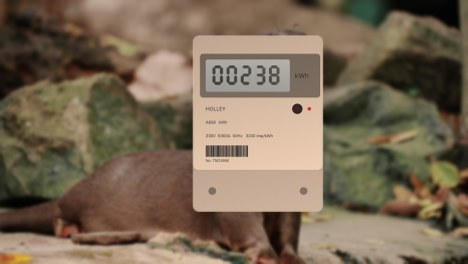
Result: 238 kWh
